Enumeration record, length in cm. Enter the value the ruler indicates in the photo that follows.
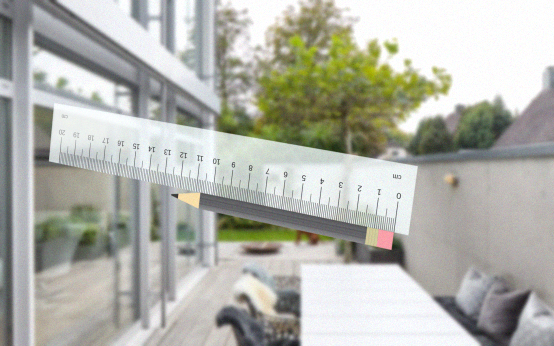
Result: 12.5 cm
